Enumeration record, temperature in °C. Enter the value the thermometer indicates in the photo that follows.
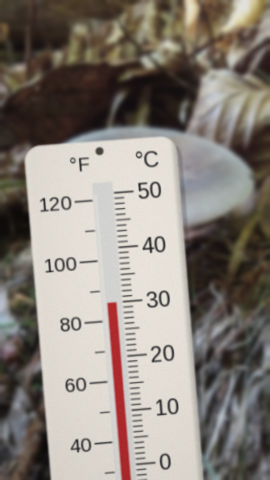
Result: 30 °C
